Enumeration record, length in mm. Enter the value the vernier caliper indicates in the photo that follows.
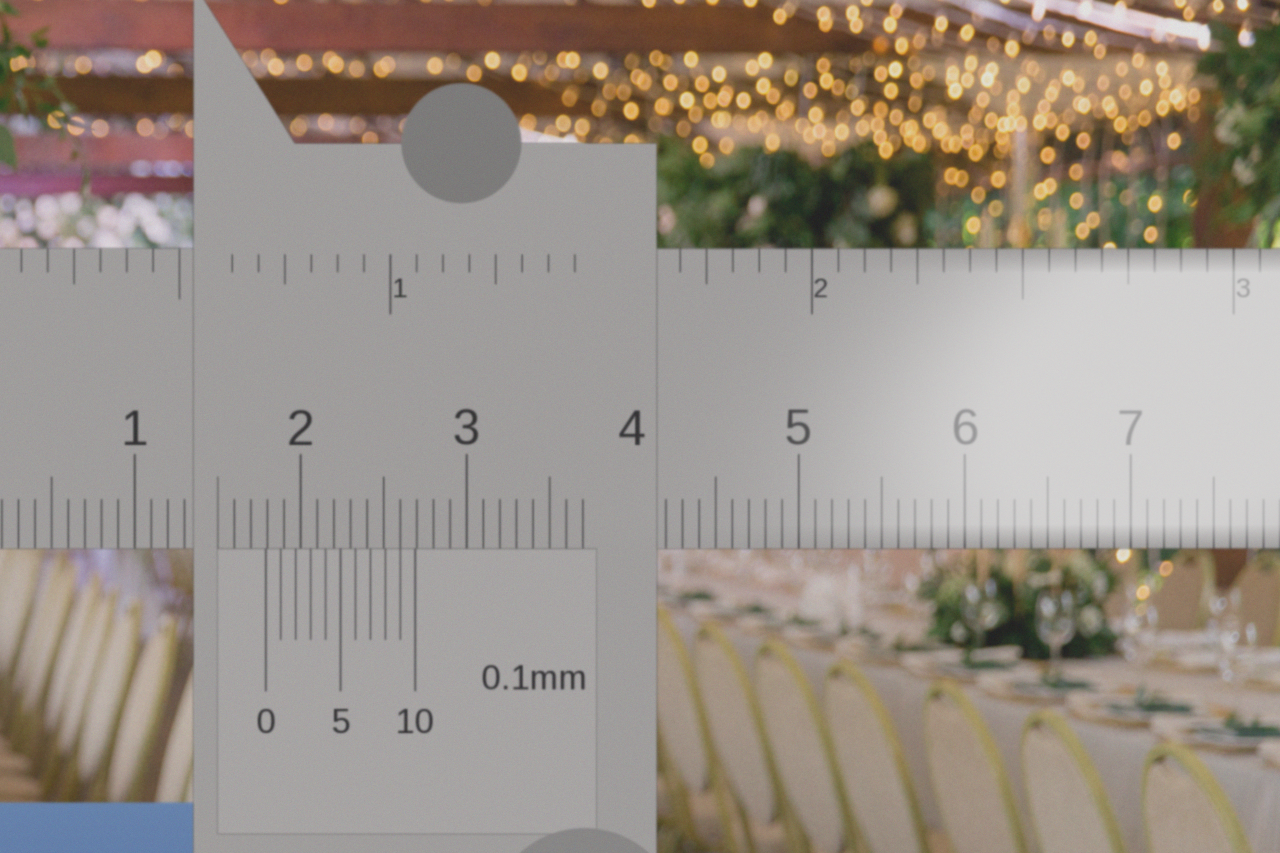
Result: 17.9 mm
